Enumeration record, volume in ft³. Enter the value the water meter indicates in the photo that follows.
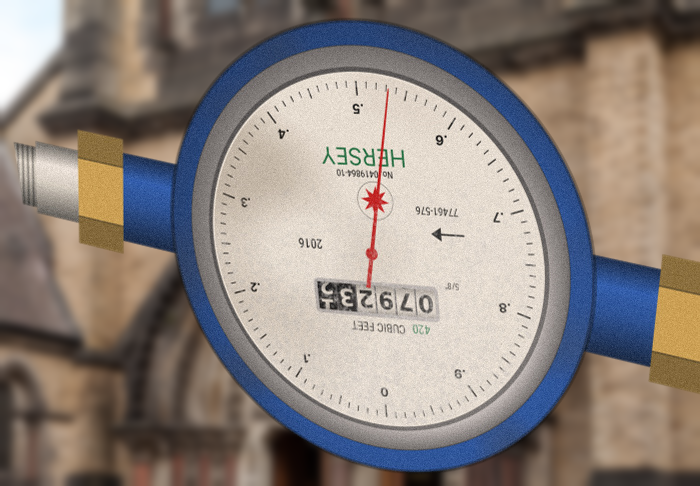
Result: 79231.53 ft³
